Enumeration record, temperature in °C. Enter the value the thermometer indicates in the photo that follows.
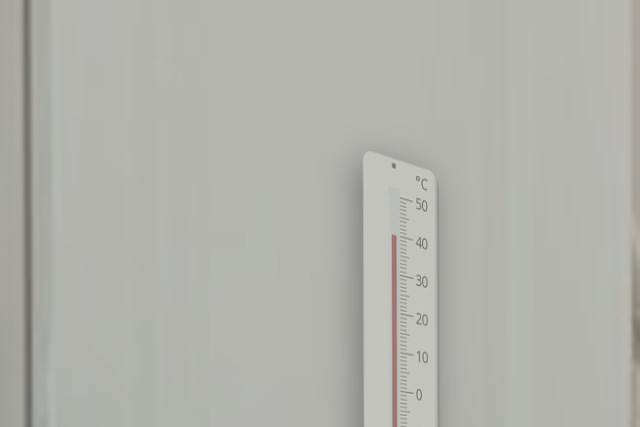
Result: 40 °C
